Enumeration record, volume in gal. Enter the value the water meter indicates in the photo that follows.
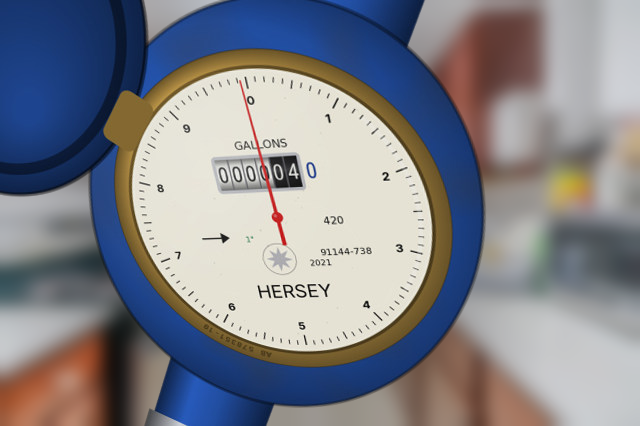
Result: 39.9 gal
